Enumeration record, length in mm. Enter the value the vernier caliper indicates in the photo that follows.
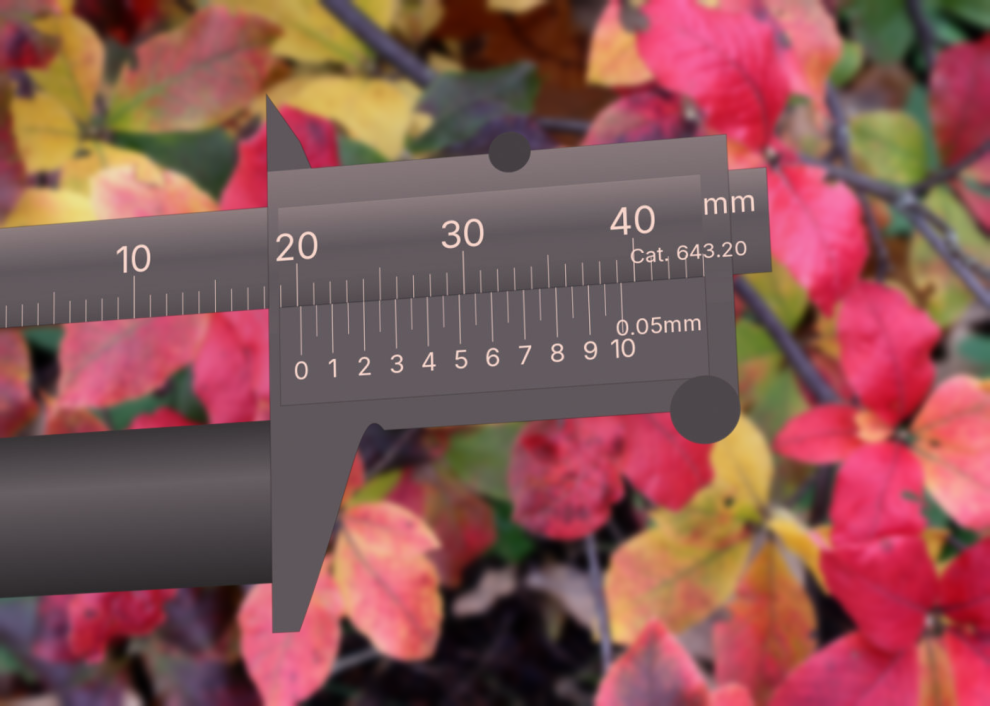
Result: 20.2 mm
